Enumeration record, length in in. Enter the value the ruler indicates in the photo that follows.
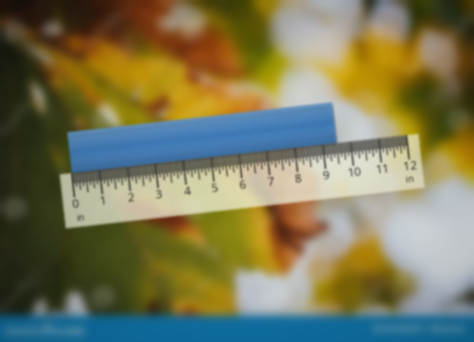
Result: 9.5 in
